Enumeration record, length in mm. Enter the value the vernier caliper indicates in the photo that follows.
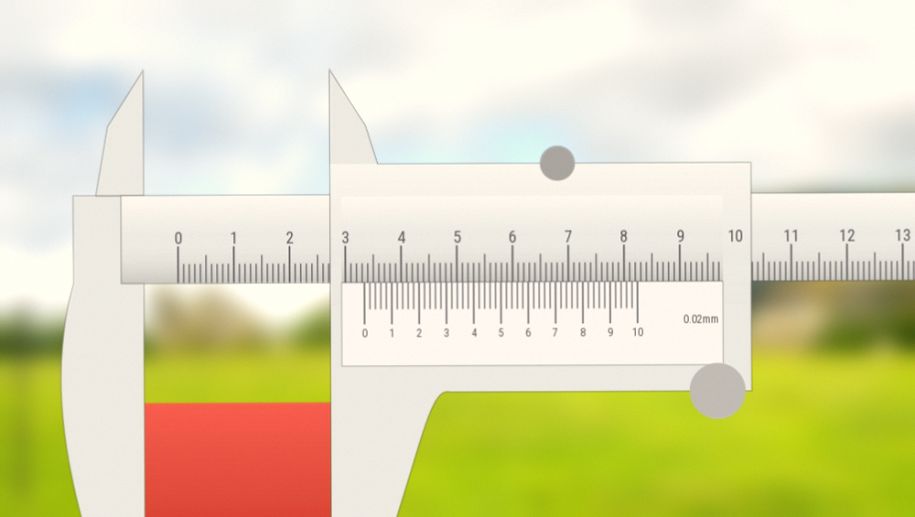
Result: 33.4 mm
